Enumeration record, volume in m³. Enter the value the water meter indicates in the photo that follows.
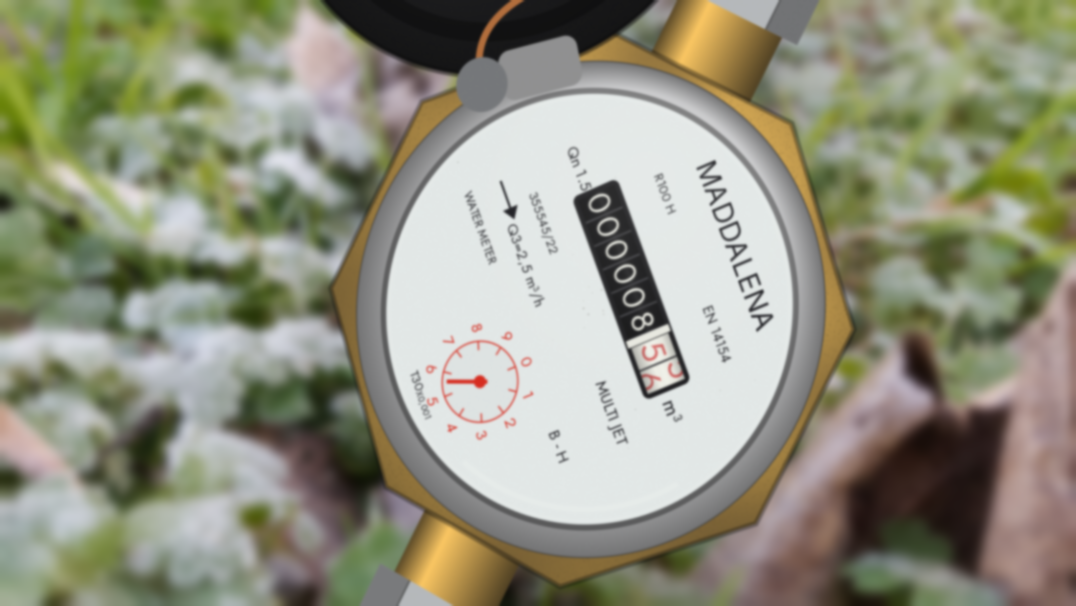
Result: 8.555 m³
